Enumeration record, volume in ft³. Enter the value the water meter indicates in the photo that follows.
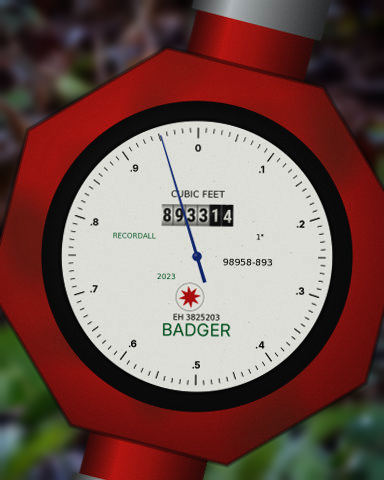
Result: 893313.95 ft³
